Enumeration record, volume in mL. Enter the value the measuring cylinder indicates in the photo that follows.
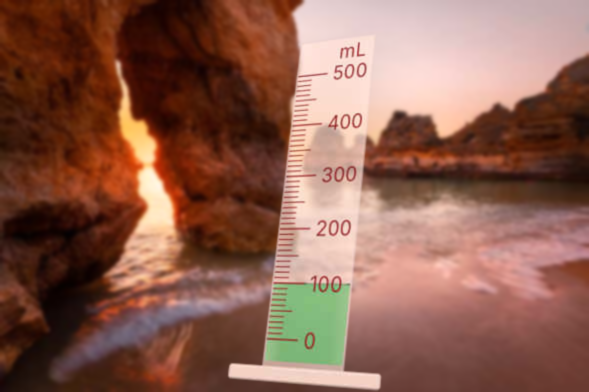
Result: 100 mL
